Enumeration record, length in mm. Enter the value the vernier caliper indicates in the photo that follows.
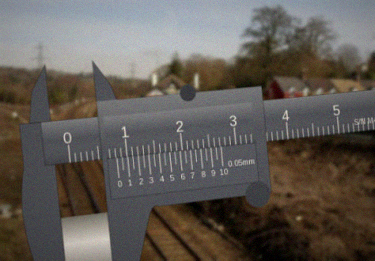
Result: 8.2 mm
